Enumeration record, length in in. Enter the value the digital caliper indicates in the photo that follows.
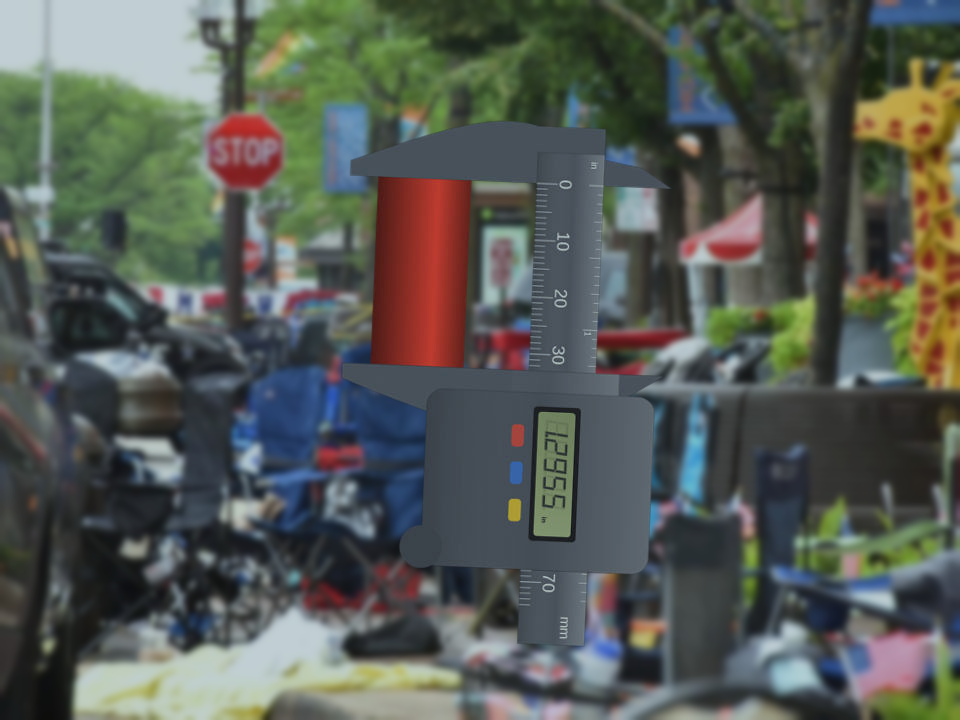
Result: 1.2955 in
